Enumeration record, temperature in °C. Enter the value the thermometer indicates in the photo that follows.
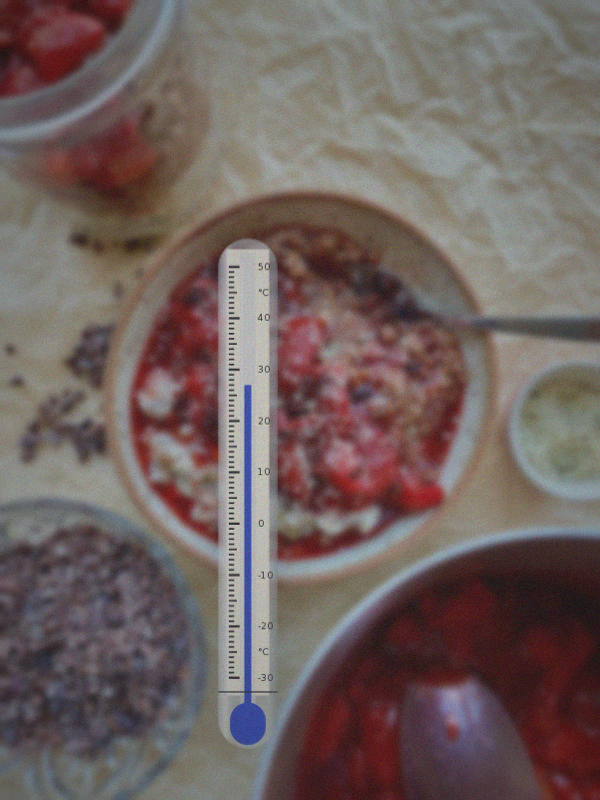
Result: 27 °C
